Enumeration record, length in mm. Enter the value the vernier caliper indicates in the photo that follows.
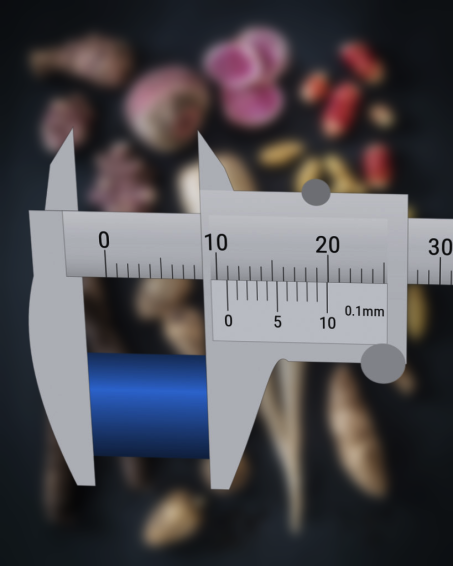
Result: 10.9 mm
